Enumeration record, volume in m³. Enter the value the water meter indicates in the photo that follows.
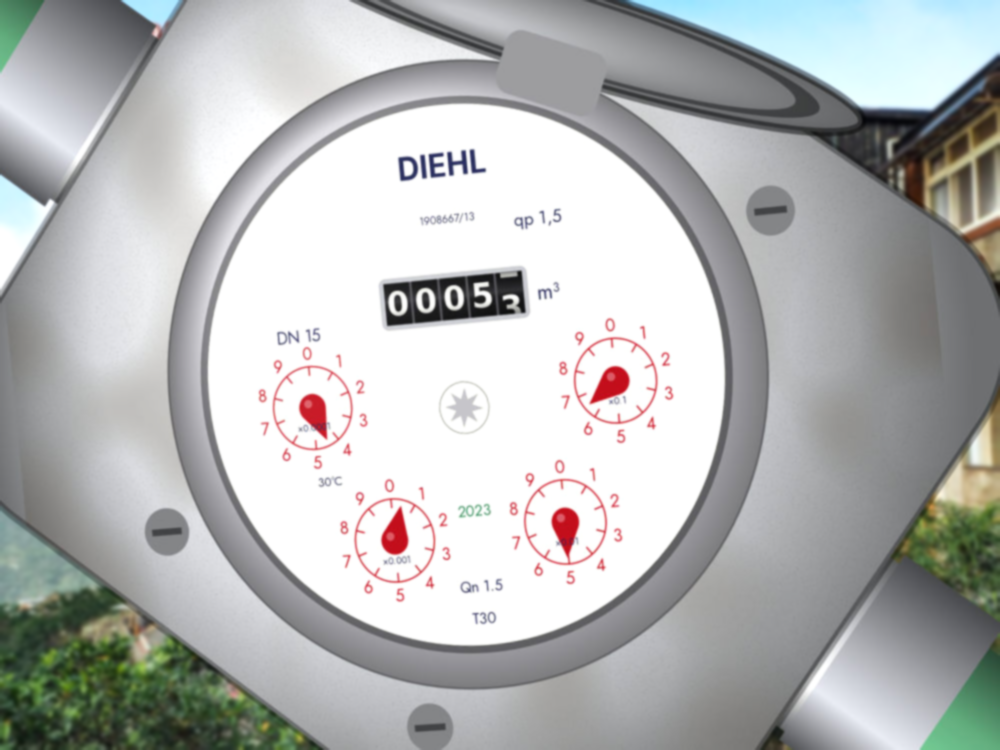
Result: 52.6504 m³
